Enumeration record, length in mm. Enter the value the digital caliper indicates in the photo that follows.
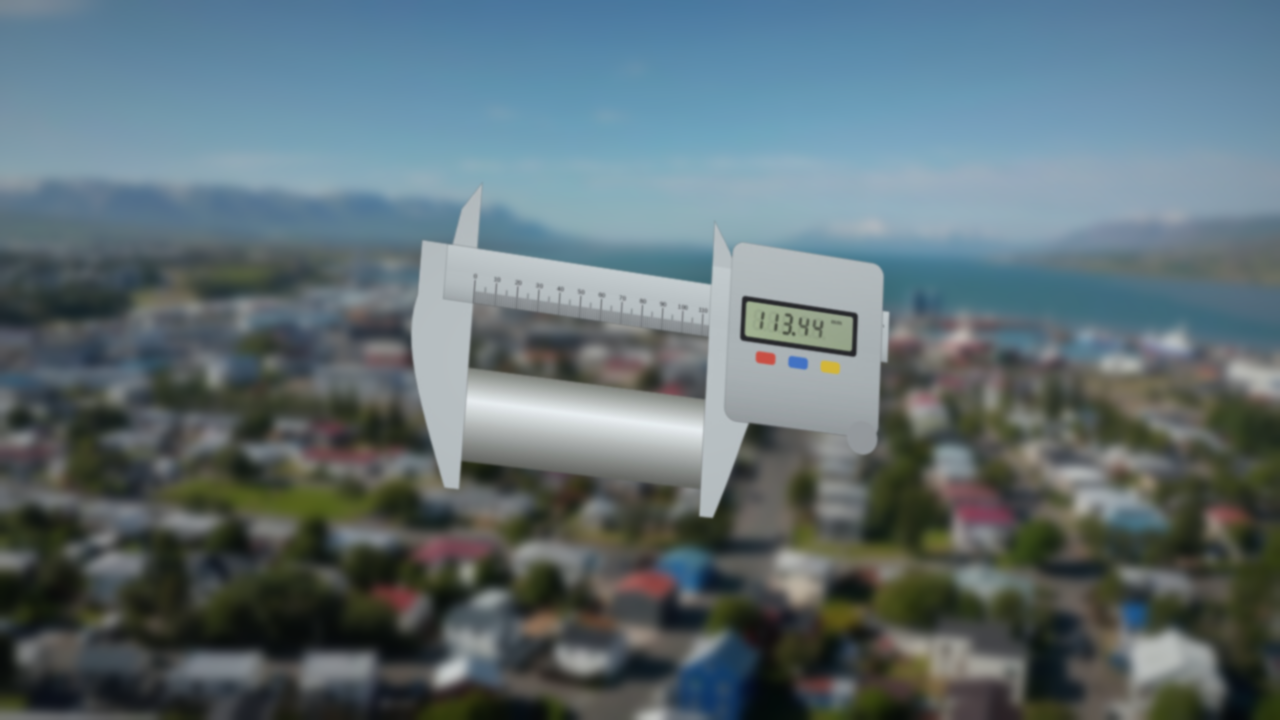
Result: 113.44 mm
